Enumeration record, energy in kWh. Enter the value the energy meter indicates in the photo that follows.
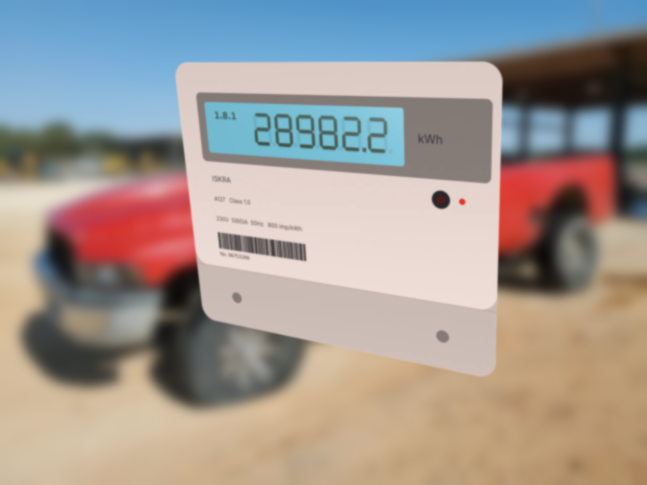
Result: 28982.2 kWh
